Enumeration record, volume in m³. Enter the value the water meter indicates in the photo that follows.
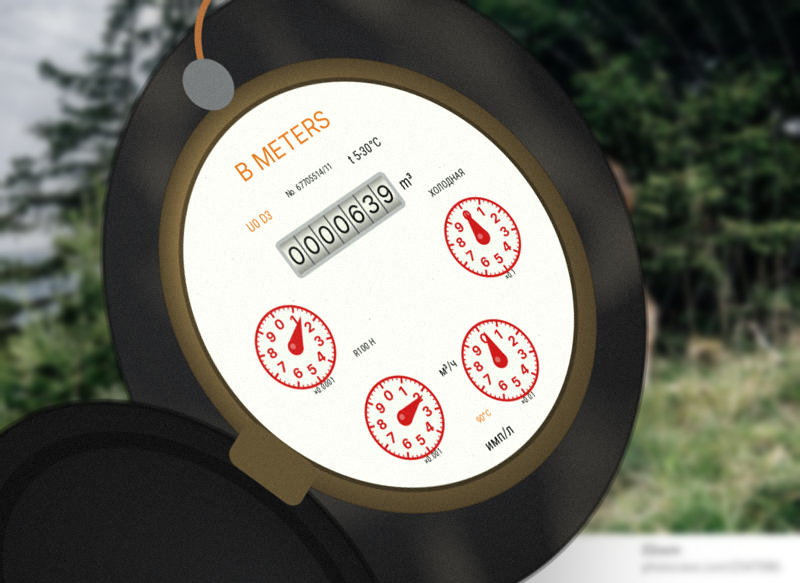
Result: 639.0021 m³
